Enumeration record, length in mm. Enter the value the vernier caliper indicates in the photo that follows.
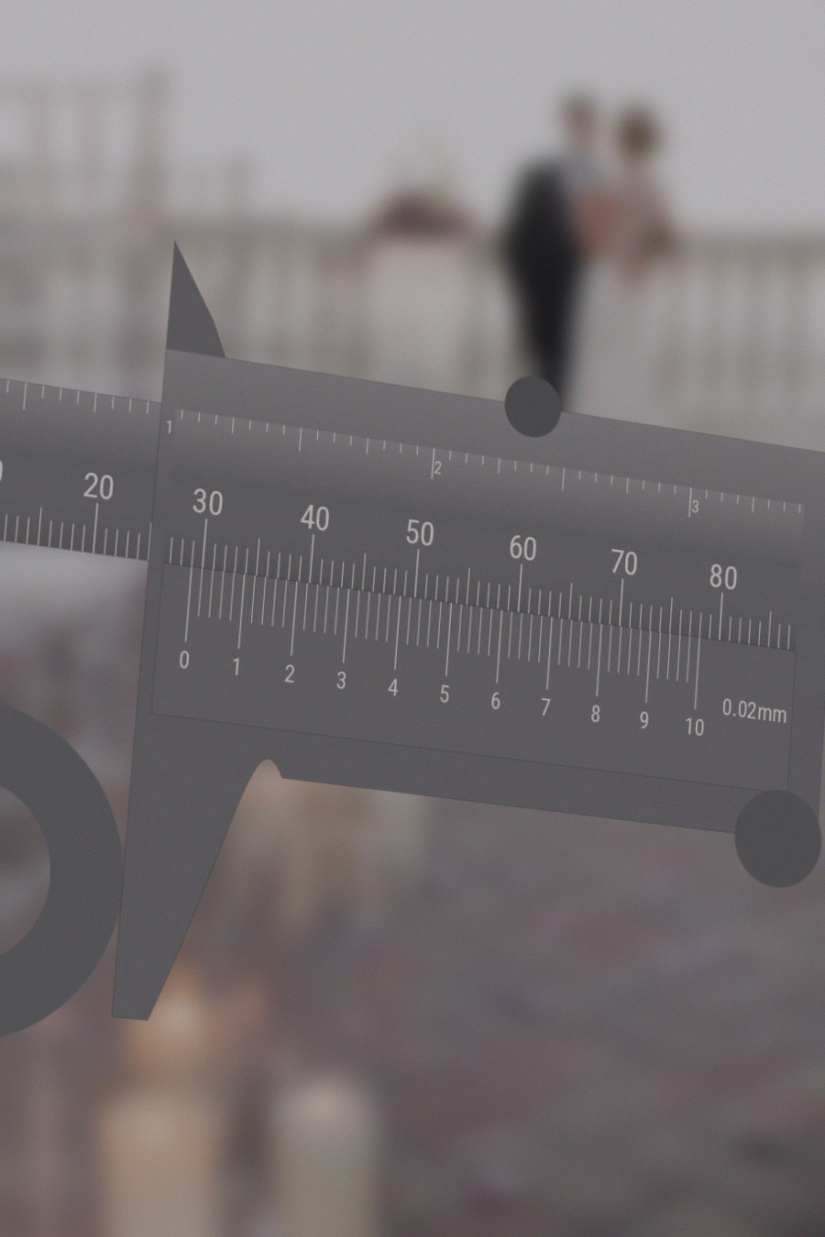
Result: 29.0 mm
